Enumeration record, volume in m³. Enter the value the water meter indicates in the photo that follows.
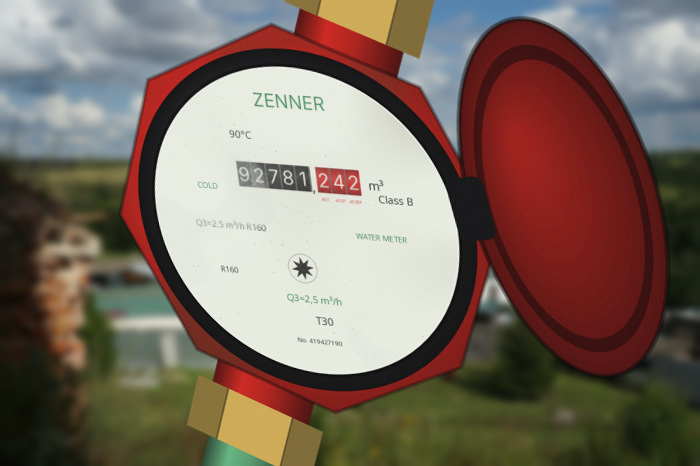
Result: 92781.242 m³
